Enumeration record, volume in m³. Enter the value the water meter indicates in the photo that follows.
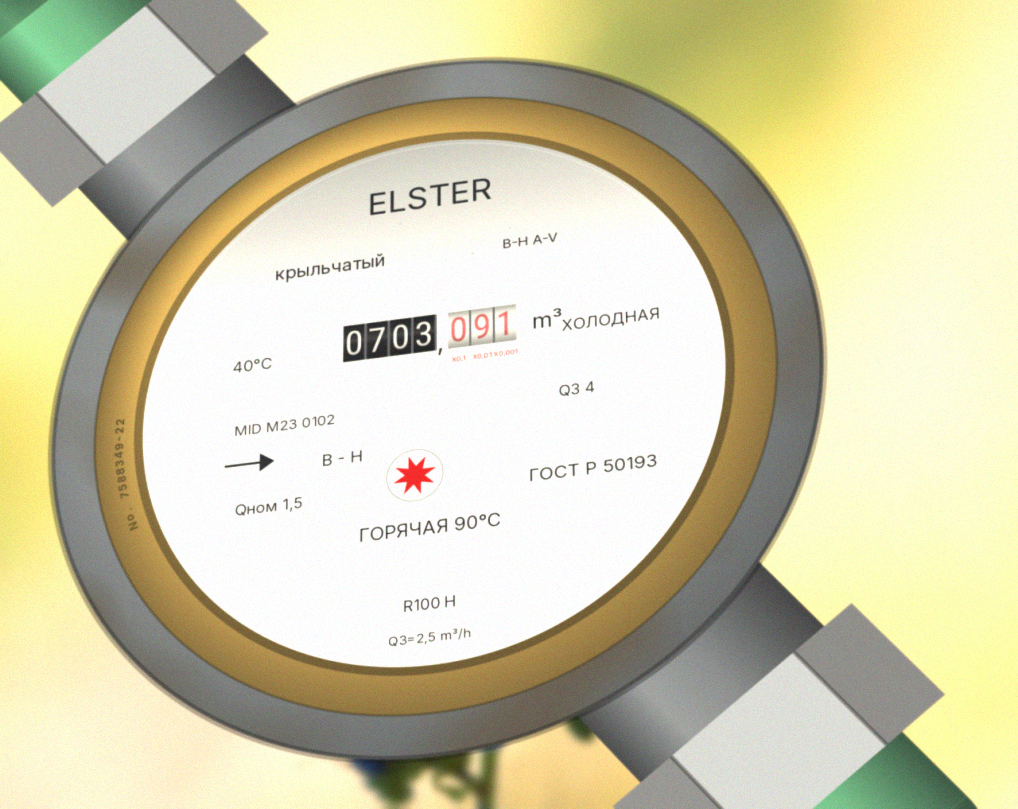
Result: 703.091 m³
